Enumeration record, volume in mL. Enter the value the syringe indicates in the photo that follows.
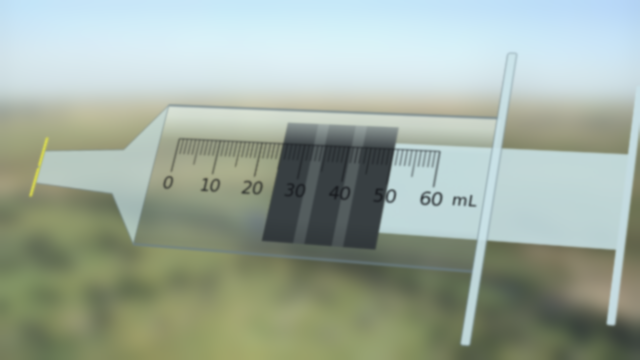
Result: 25 mL
